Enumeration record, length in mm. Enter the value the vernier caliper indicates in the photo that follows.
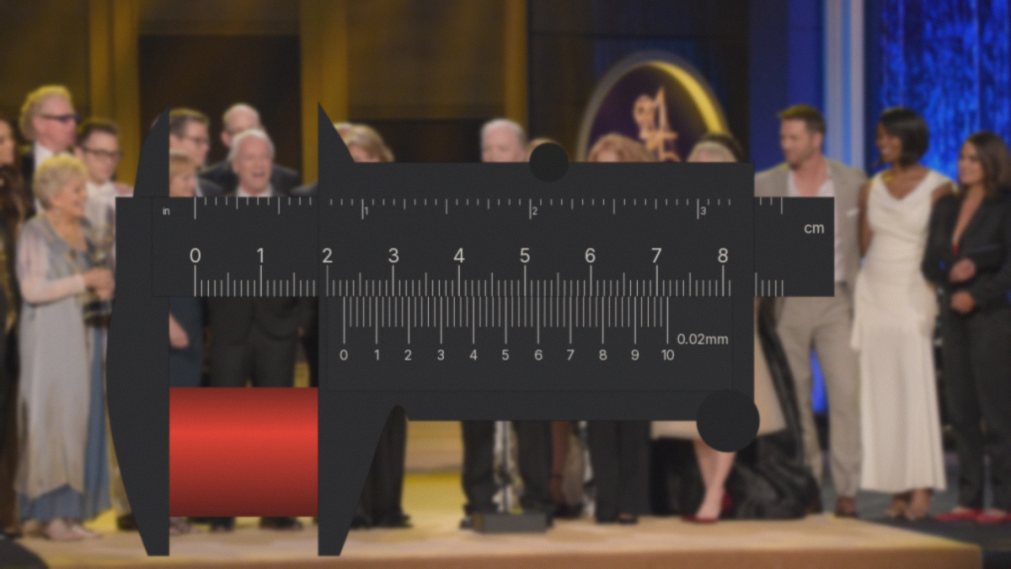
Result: 22.6 mm
